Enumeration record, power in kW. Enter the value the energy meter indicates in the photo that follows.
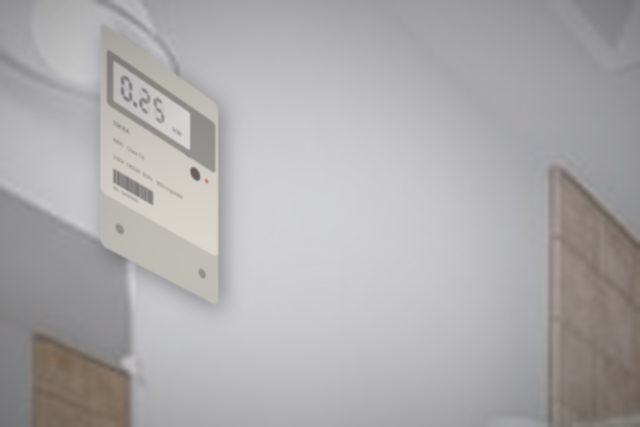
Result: 0.25 kW
